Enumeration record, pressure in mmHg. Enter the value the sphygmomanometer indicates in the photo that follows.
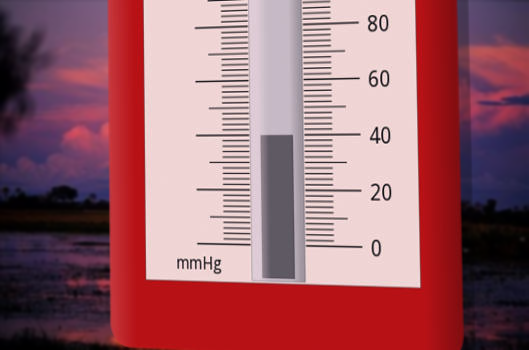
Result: 40 mmHg
